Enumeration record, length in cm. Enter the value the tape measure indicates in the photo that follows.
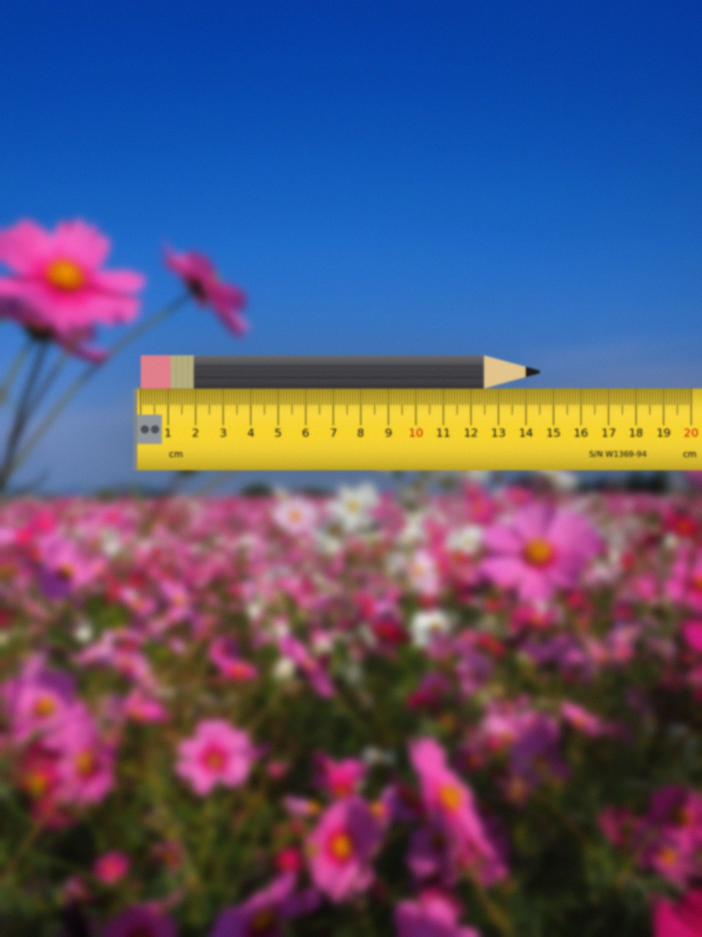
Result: 14.5 cm
